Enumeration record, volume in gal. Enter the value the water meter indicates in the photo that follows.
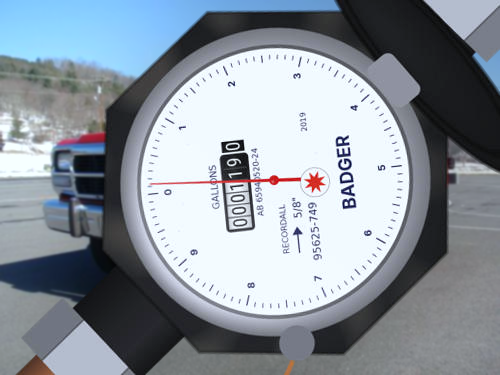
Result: 1190.1 gal
